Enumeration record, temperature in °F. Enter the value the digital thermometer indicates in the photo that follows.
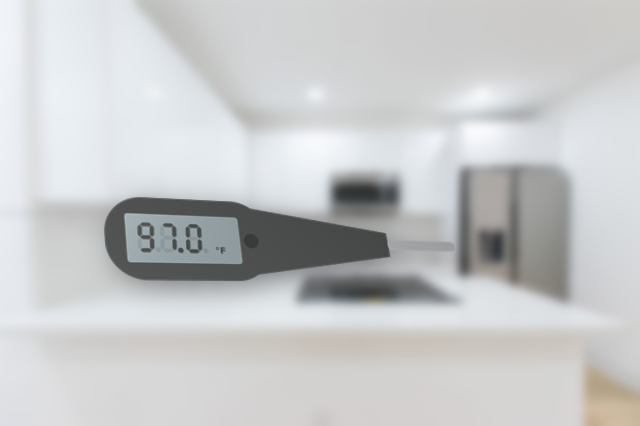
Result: 97.0 °F
